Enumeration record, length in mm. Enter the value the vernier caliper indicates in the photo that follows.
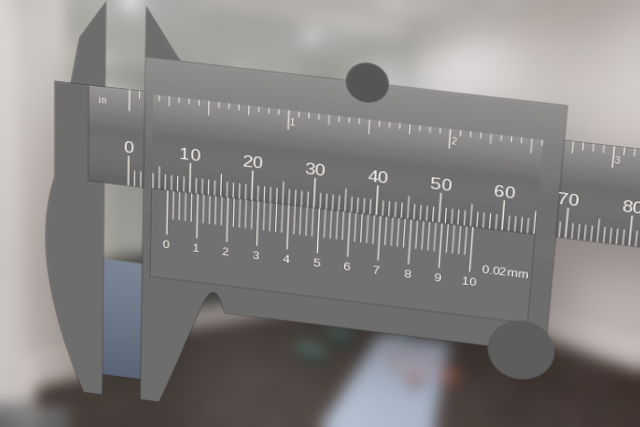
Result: 6.4 mm
